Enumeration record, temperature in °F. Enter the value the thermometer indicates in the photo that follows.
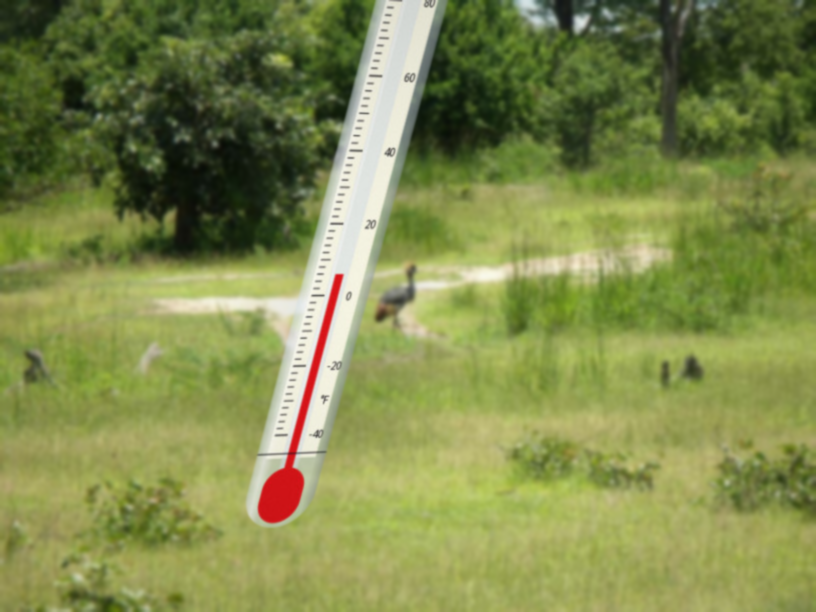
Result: 6 °F
